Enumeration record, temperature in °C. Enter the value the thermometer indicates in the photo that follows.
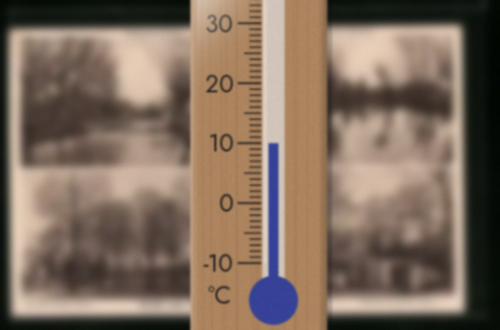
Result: 10 °C
